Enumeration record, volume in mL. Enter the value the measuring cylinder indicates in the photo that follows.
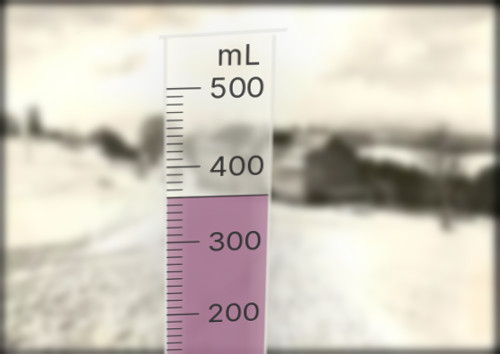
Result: 360 mL
